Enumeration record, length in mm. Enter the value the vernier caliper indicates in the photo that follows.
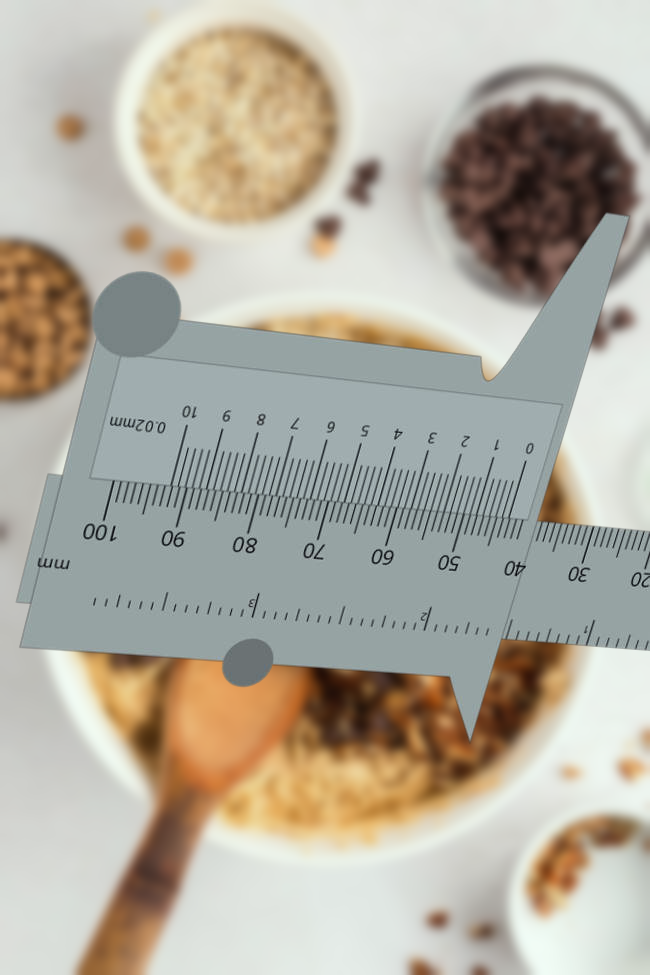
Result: 43.2 mm
